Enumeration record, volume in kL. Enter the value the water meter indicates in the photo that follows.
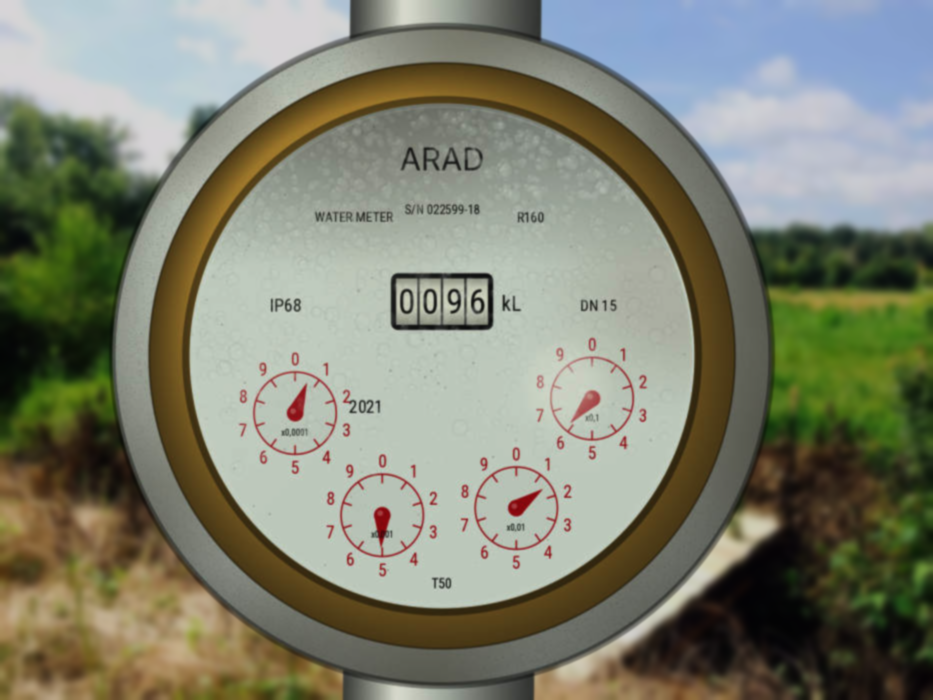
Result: 96.6150 kL
